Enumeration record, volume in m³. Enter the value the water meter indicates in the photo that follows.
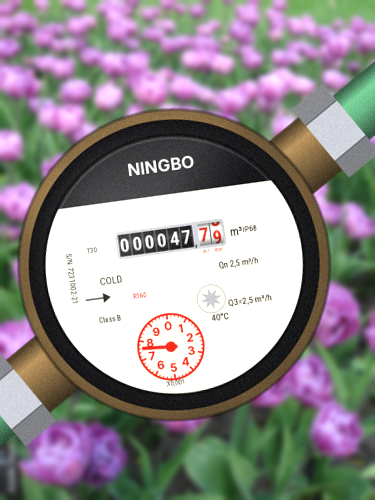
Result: 47.787 m³
